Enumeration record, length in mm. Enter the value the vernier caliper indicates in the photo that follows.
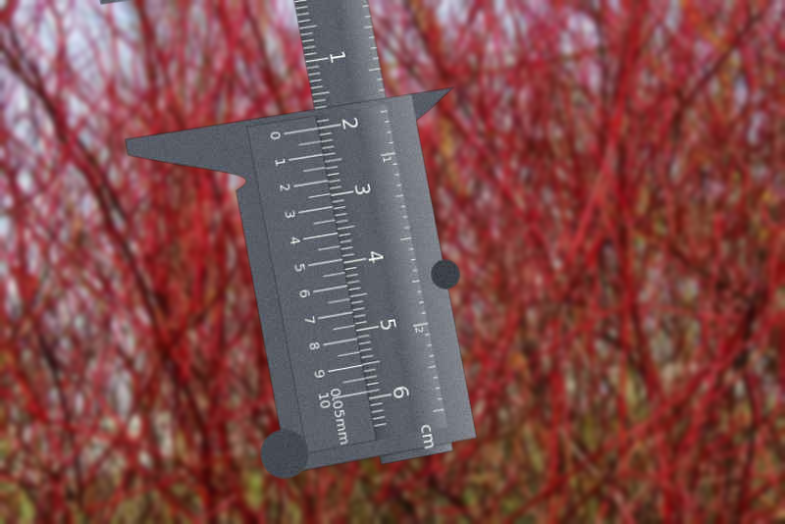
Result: 20.0 mm
